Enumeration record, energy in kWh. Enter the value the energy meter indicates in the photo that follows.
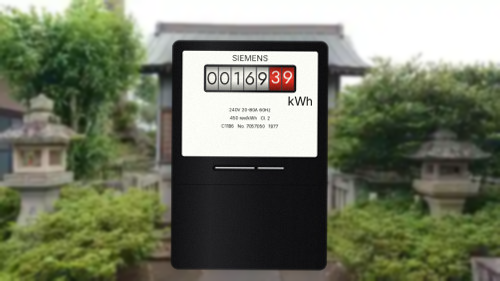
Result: 169.39 kWh
